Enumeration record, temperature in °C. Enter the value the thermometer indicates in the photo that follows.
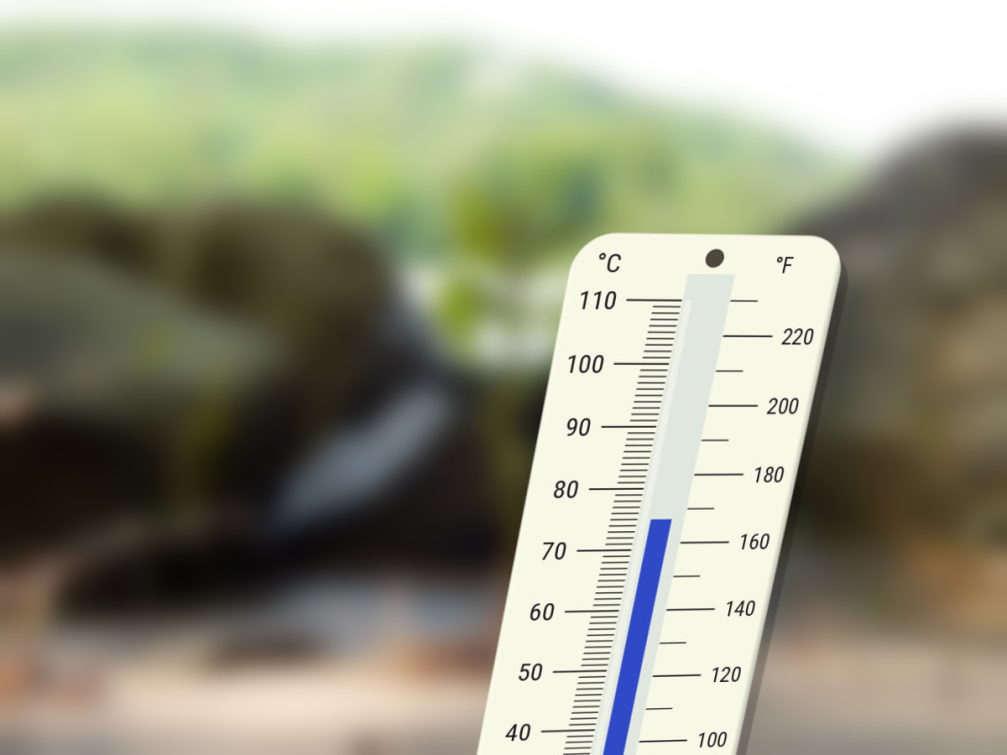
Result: 75 °C
